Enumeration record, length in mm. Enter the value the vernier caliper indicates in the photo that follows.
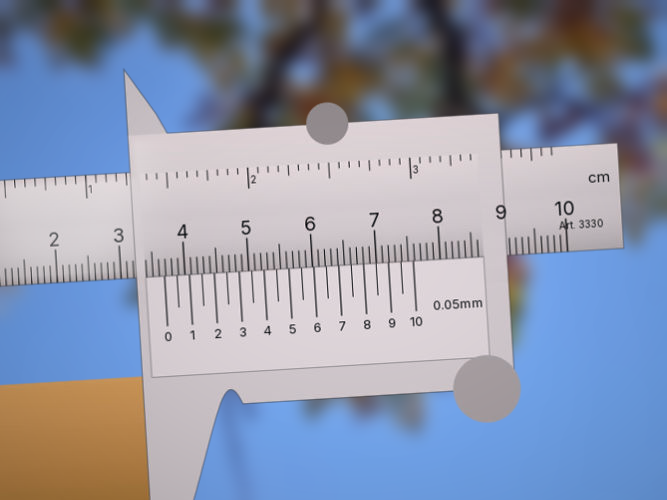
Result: 36.8 mm
